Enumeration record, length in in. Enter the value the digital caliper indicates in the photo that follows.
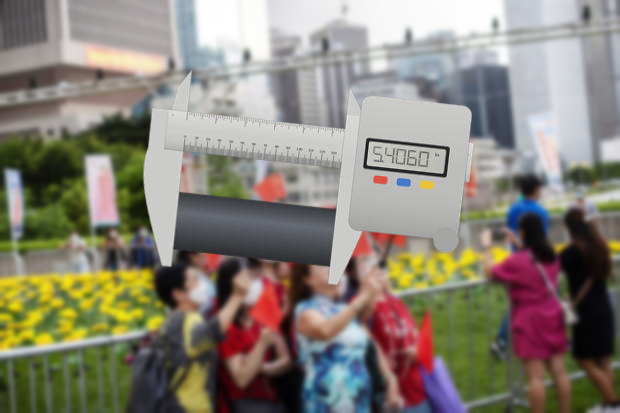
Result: 5.4060 in
